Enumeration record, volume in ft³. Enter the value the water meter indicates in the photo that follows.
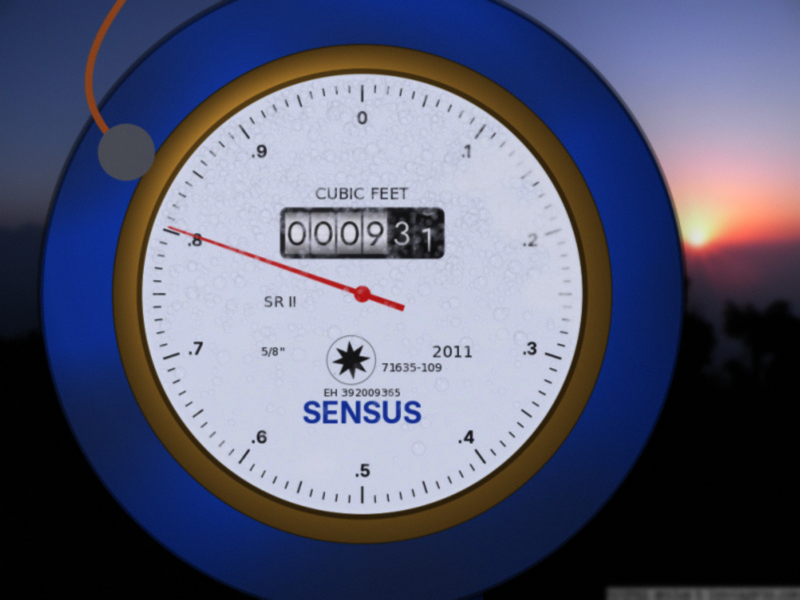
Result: 930.80 ft³
